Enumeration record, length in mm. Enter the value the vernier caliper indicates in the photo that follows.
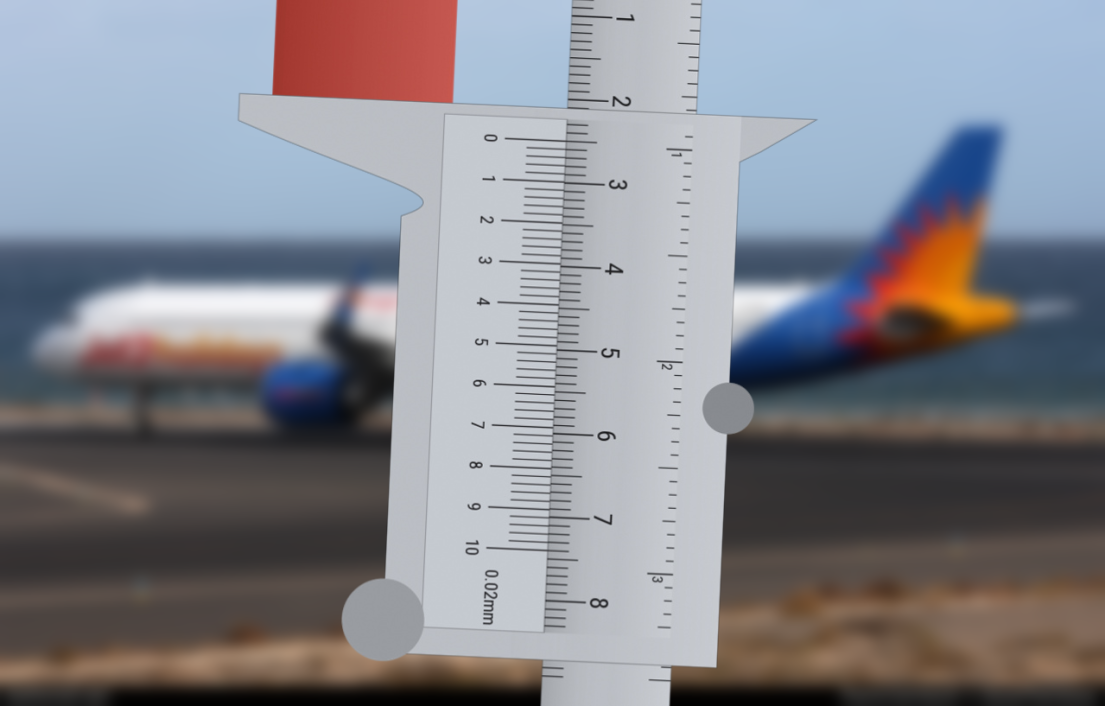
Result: 25.0 mm
